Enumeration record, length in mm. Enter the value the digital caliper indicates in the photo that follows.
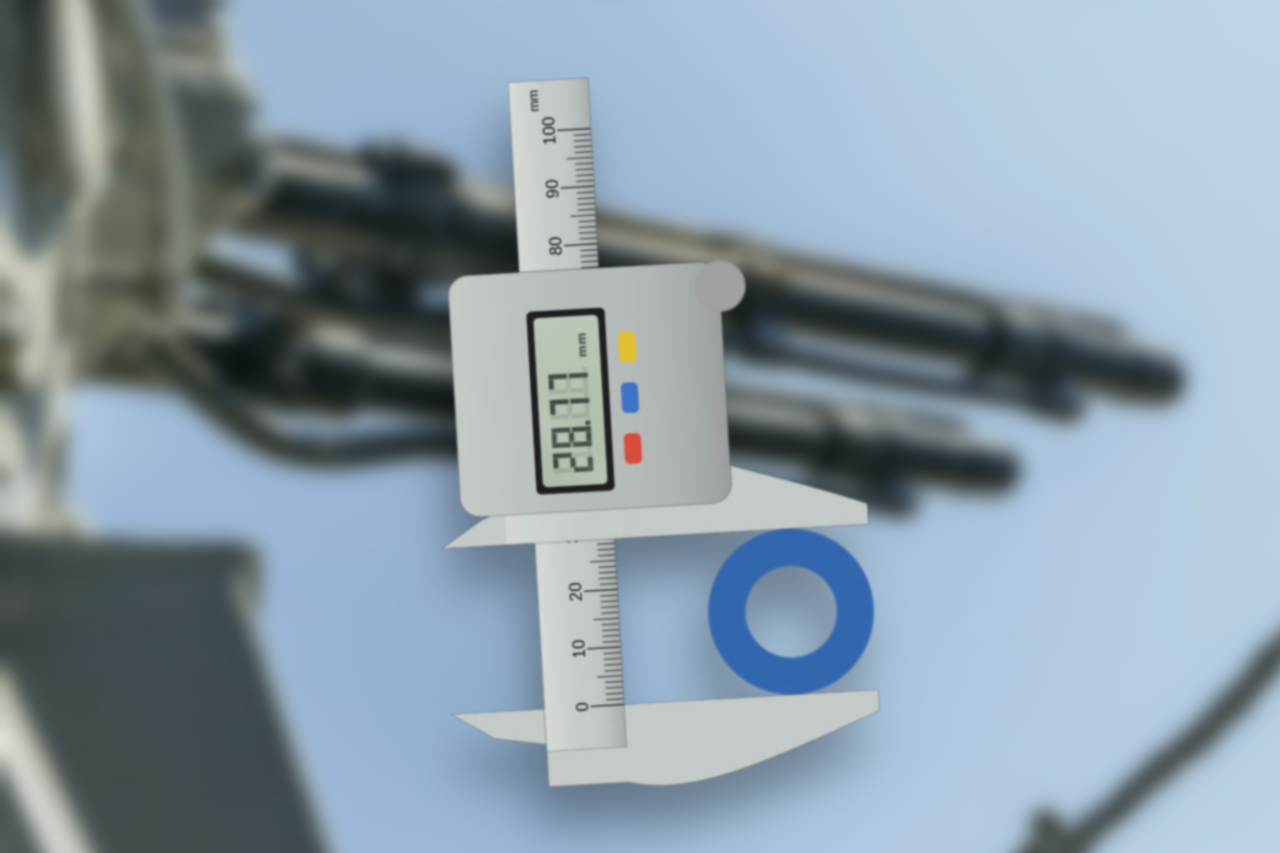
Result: 28.77 mm
